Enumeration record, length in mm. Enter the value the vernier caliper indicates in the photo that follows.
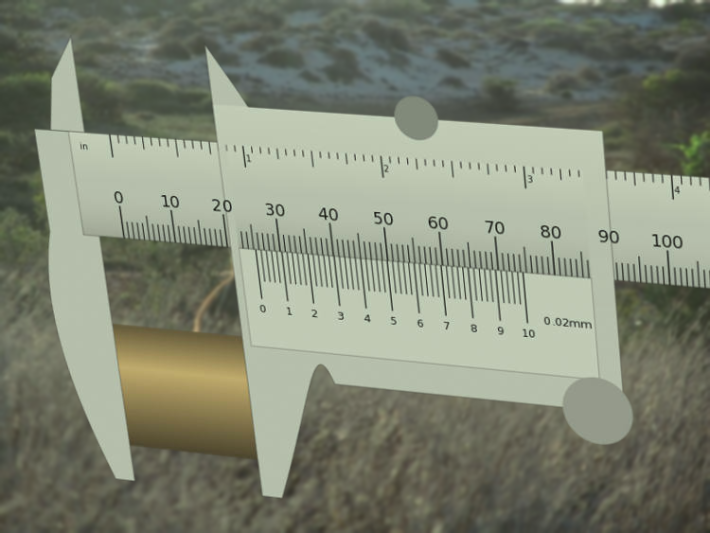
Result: 25.4 mm
